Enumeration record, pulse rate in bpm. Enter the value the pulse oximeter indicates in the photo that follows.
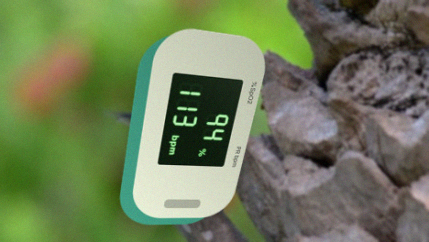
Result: 113 bpm
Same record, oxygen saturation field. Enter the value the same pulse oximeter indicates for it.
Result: 94 %
